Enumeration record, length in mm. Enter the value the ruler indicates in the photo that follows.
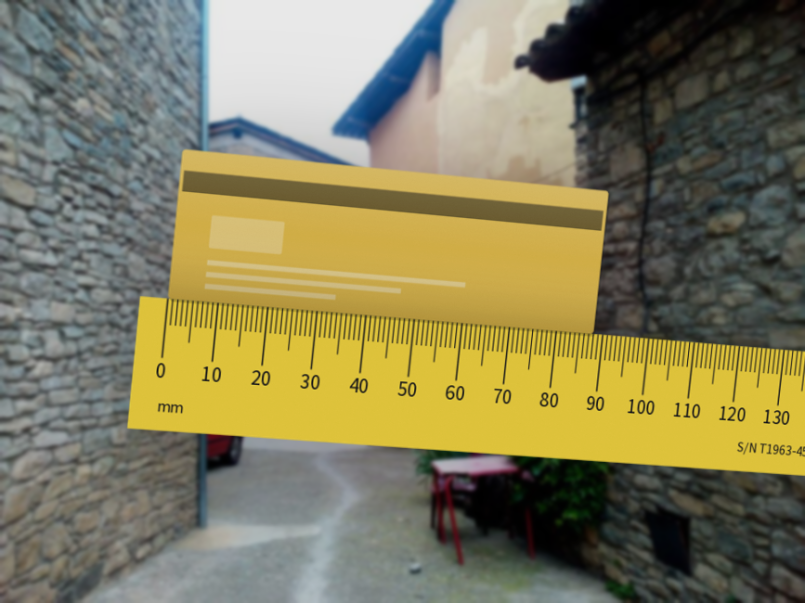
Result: 88 mm
